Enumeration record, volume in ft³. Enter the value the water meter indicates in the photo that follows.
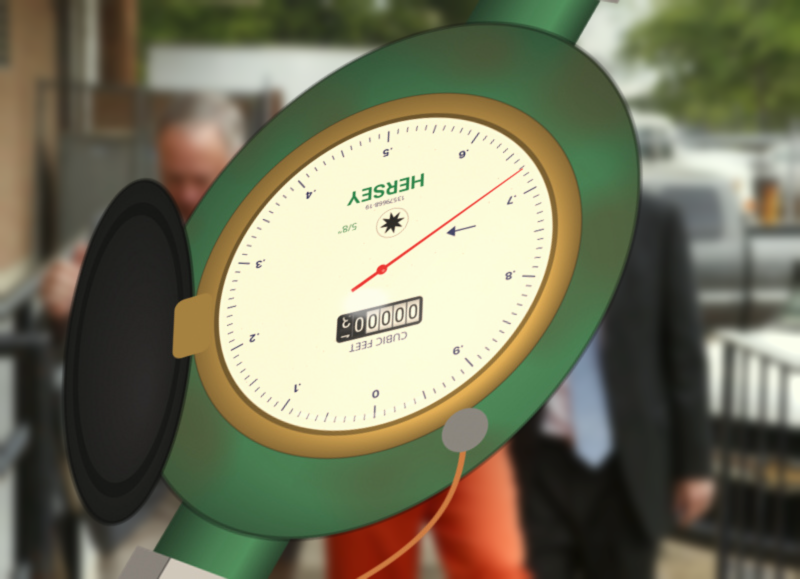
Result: 2.67 ft³
